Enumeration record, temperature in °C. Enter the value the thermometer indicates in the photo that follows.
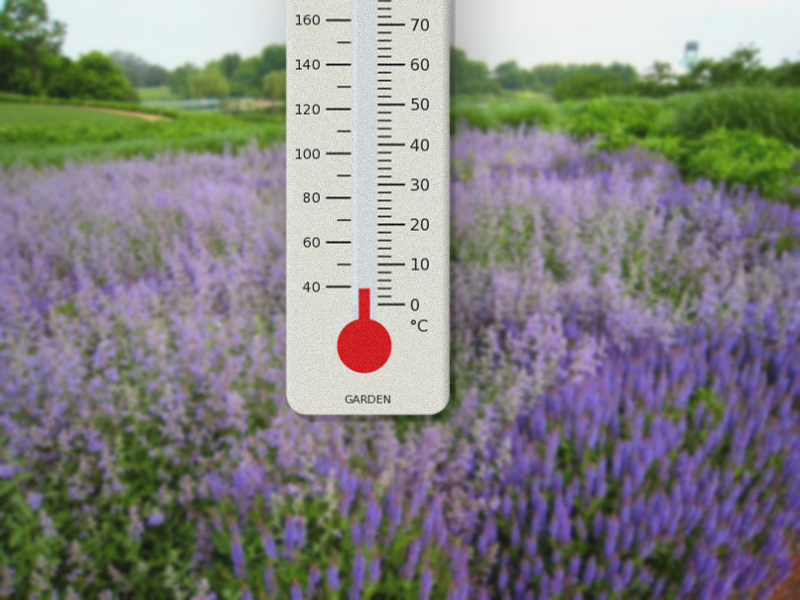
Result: 4 °C
